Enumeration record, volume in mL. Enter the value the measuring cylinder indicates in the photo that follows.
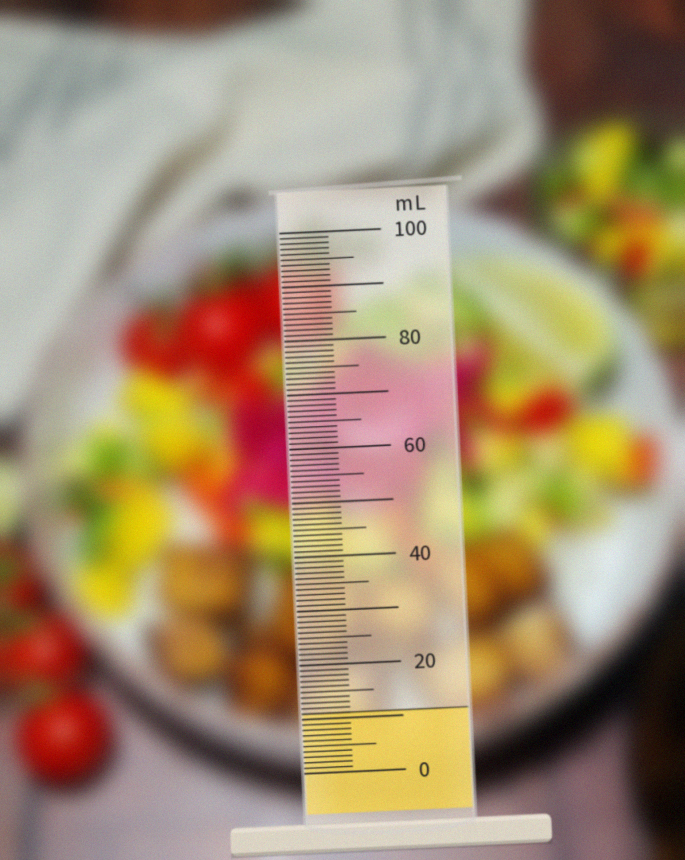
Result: 11 mL
